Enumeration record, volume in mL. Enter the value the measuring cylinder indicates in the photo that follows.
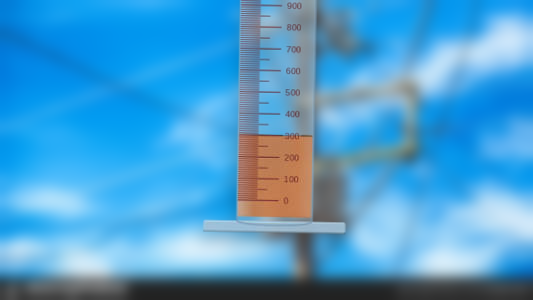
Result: 300 mL
